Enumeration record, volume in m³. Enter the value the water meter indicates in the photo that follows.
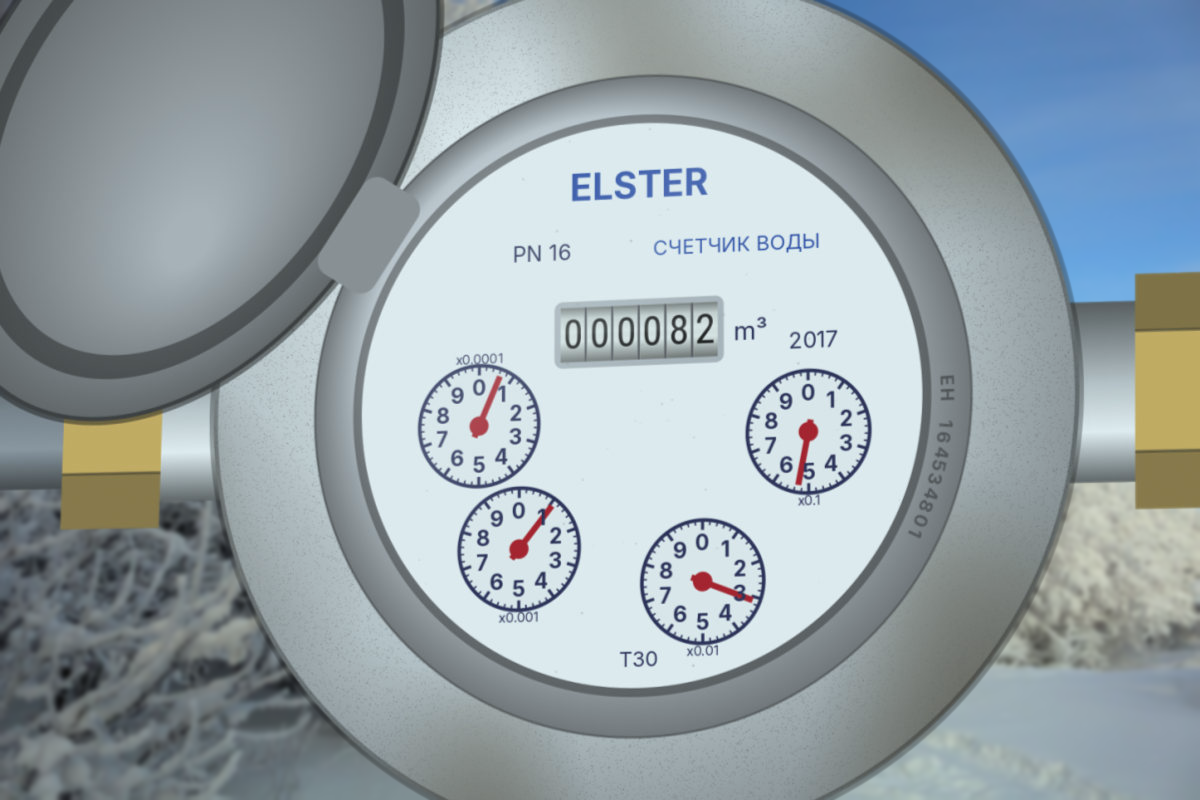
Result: 82.5310 m³
